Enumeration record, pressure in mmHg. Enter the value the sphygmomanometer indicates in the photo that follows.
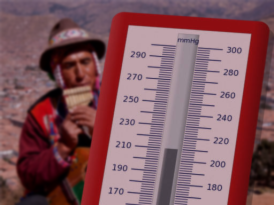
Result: 210 mmHg
